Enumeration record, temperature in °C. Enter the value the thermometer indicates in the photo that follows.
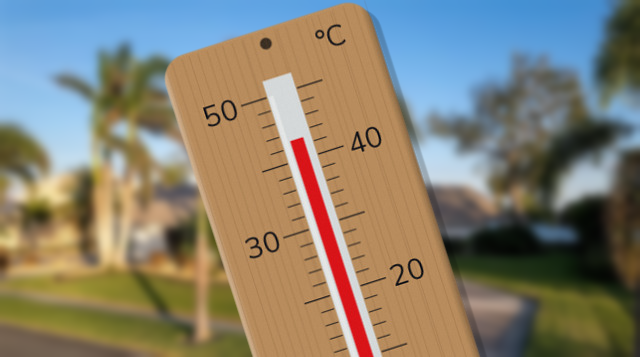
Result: 43 °C
